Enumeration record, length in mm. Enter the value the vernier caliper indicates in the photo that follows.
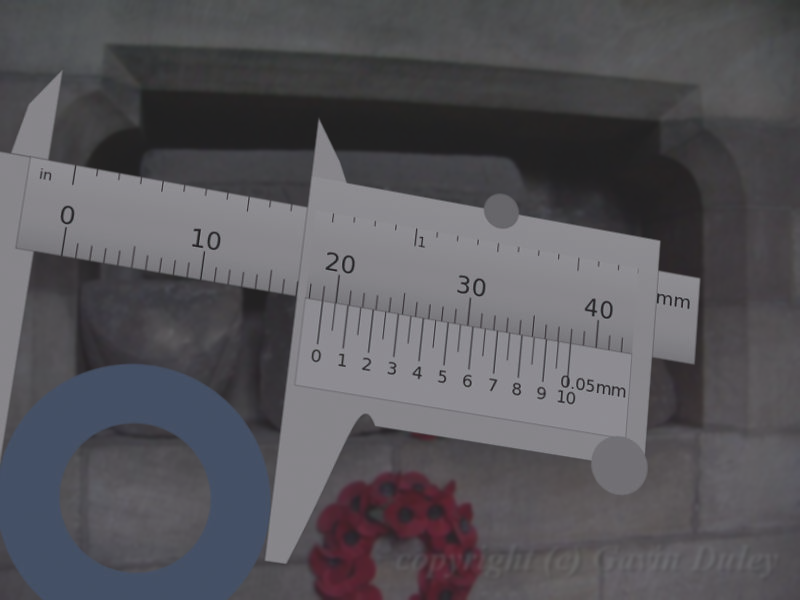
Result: 19.0 mm
